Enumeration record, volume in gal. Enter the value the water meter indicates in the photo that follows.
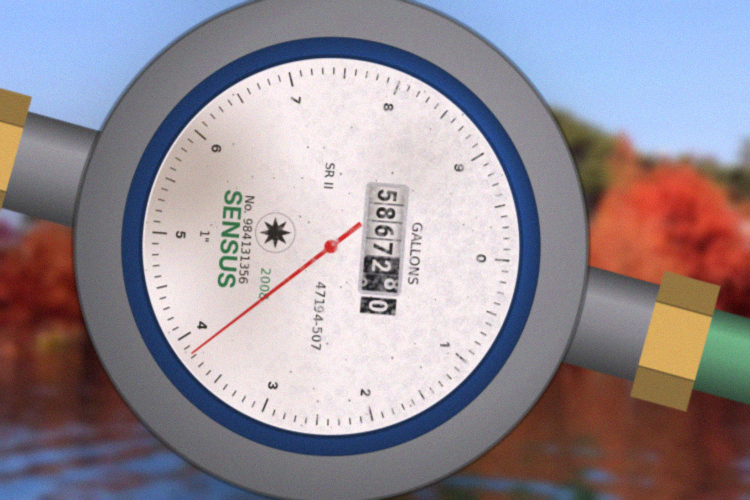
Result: 5867283.8 gal
